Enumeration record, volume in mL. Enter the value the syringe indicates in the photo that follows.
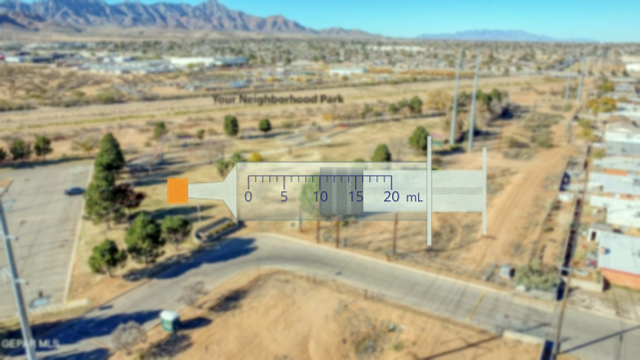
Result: 10 mL
